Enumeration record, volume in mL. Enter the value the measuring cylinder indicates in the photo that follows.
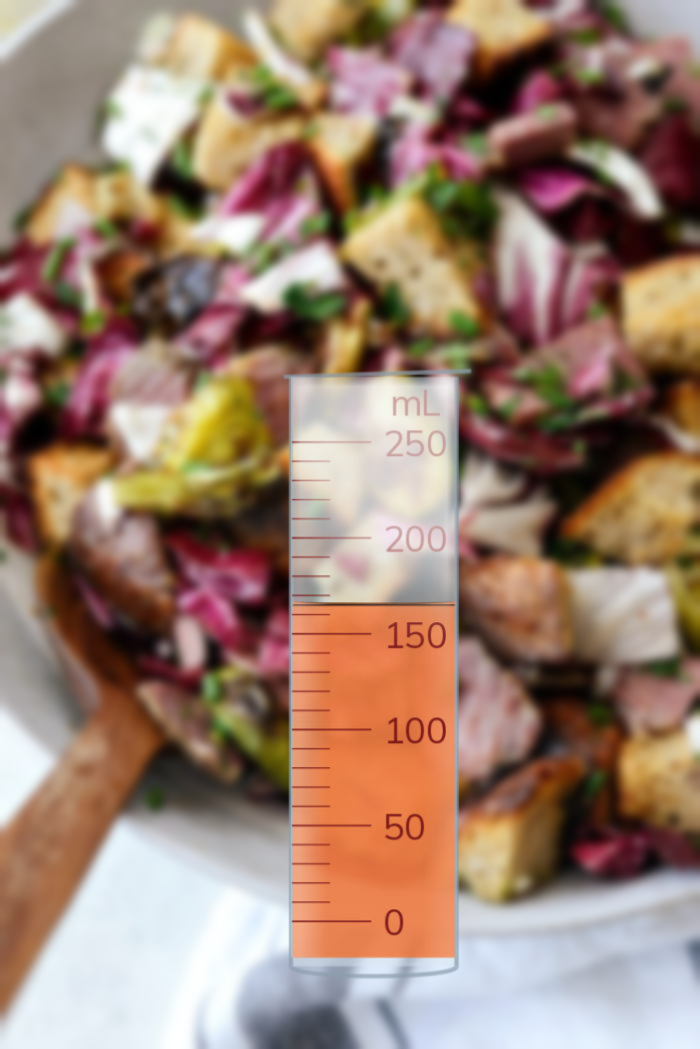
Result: 165 mL
